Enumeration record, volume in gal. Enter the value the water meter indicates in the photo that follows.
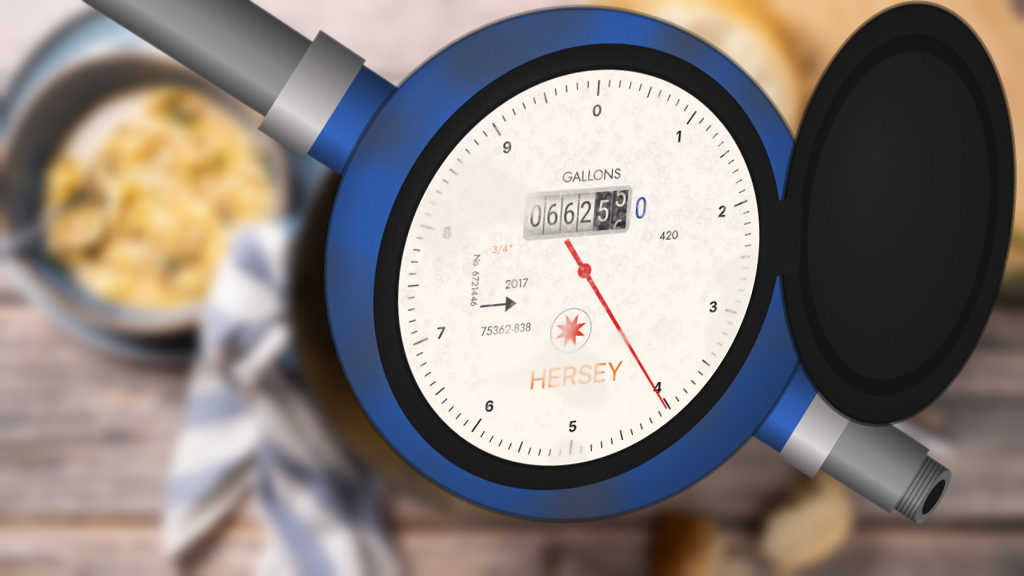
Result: 662554.0 gal
